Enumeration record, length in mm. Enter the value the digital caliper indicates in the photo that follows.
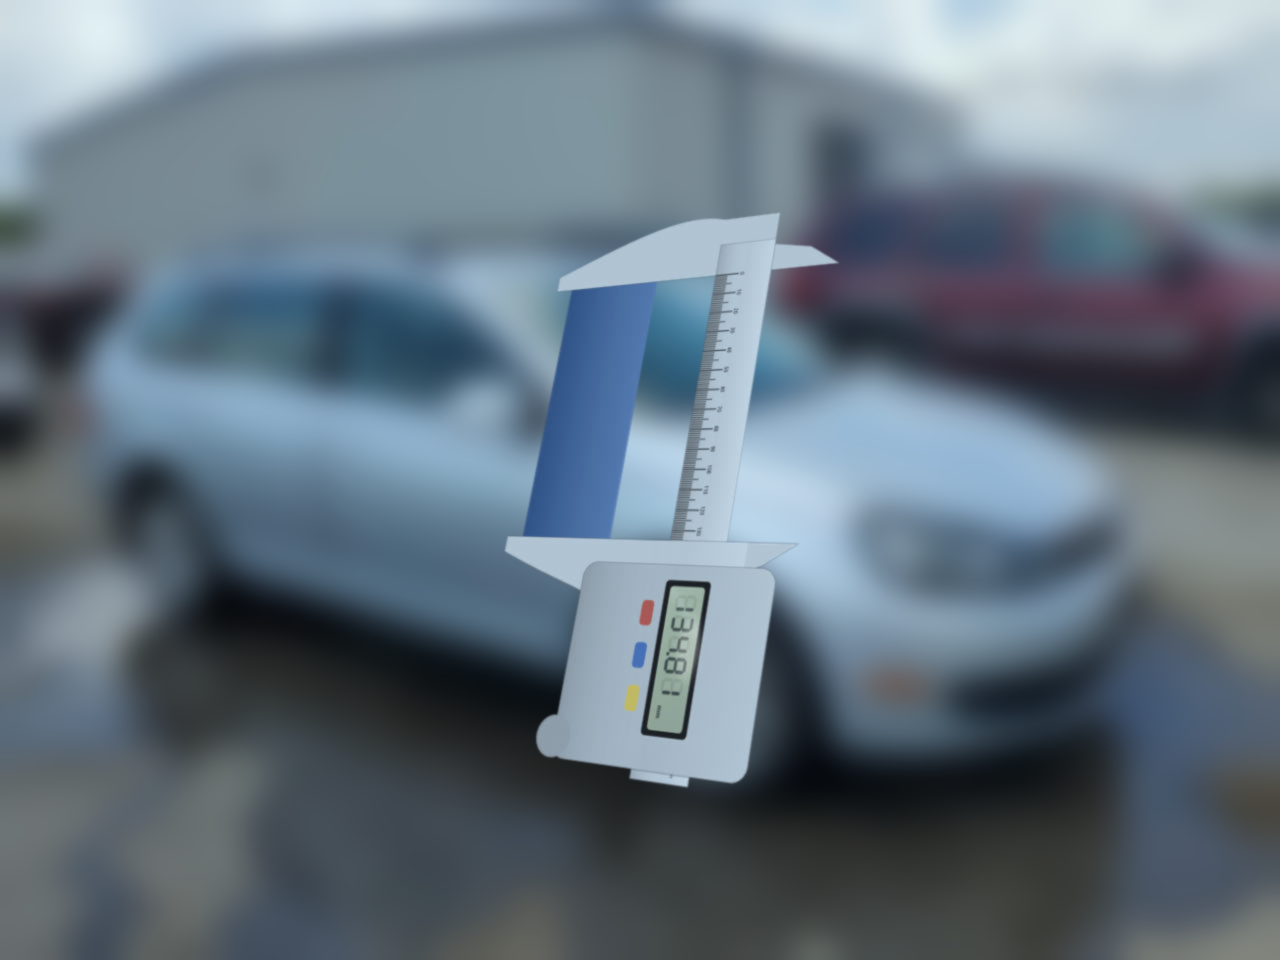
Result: 134.81 mm
